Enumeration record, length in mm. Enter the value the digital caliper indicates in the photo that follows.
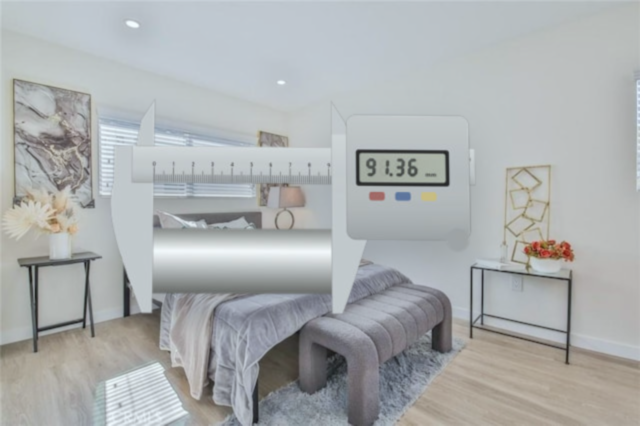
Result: 91.36 mm
